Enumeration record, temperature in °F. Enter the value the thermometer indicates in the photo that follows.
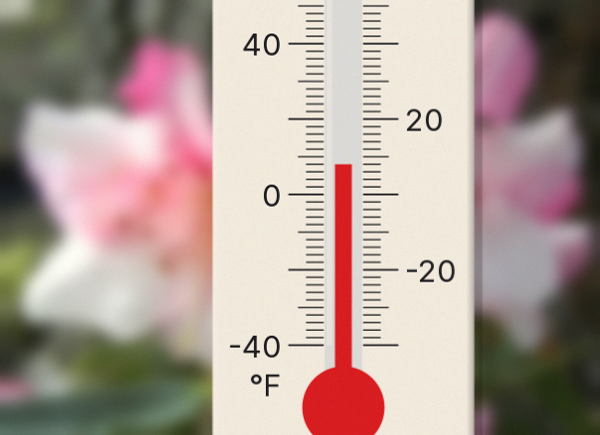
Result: 8 °F
